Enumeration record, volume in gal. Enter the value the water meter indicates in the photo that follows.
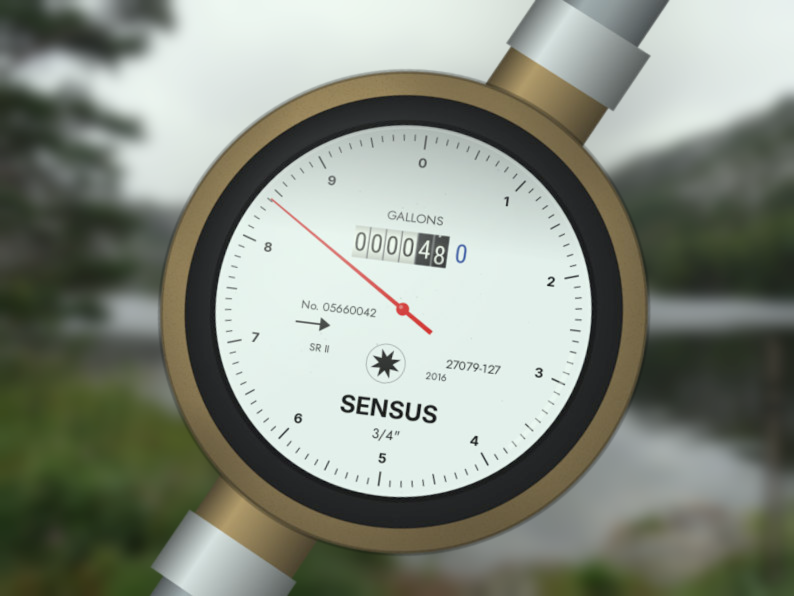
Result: 478.4 gal
